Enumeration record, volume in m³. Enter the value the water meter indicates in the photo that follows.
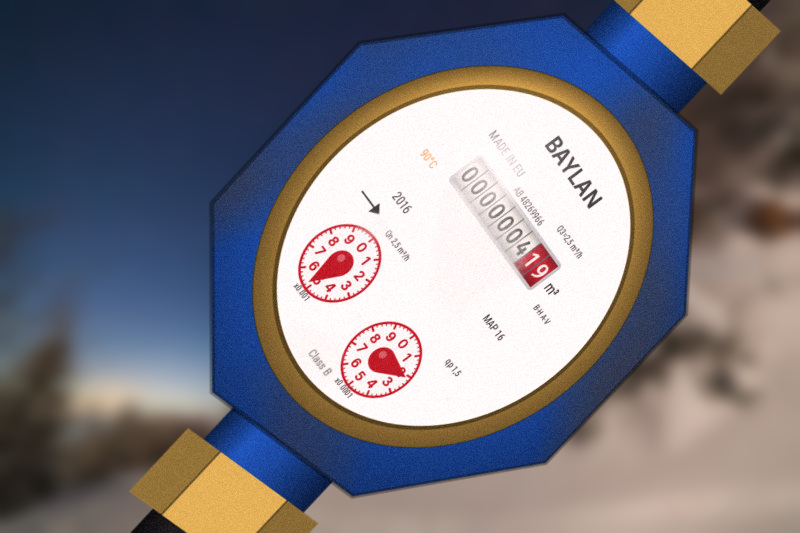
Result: 4.1952 m³
